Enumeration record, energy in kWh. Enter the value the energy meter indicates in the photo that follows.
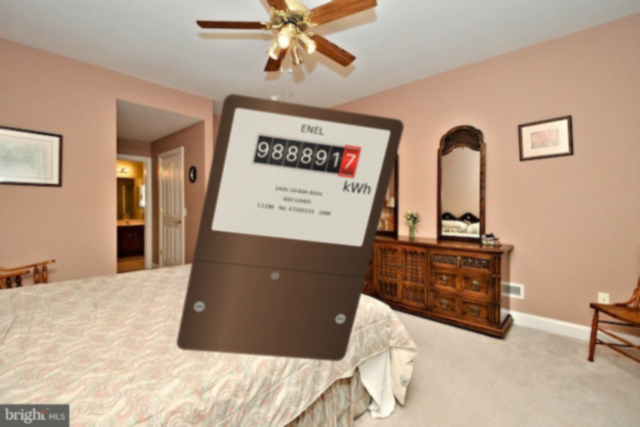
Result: 988891.7 kWh
